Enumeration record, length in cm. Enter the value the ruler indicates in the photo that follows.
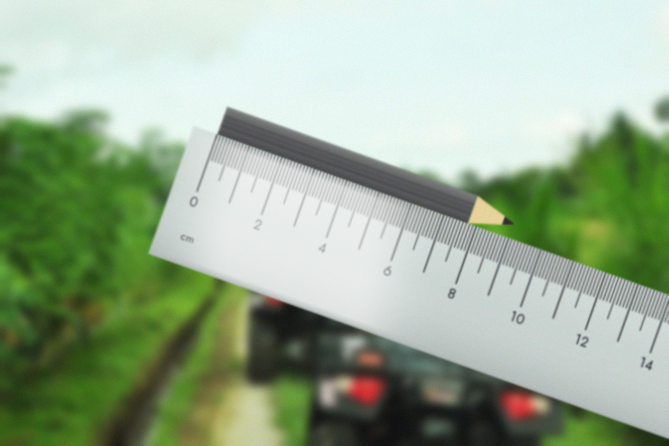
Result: 9 cm
